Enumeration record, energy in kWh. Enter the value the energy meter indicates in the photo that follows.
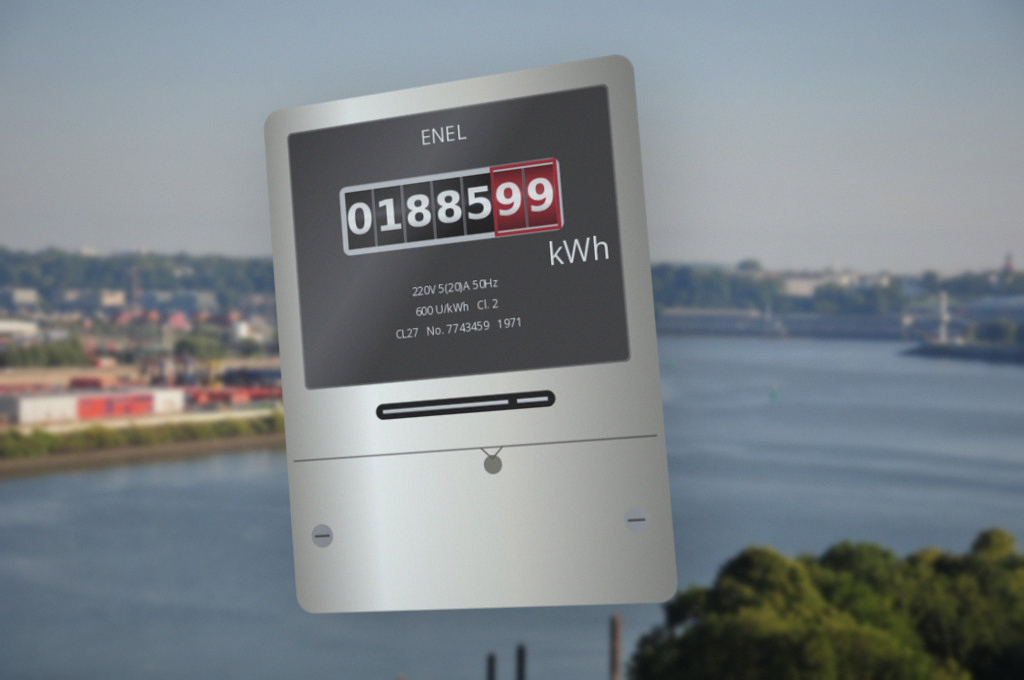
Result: 1885.99 kWh
